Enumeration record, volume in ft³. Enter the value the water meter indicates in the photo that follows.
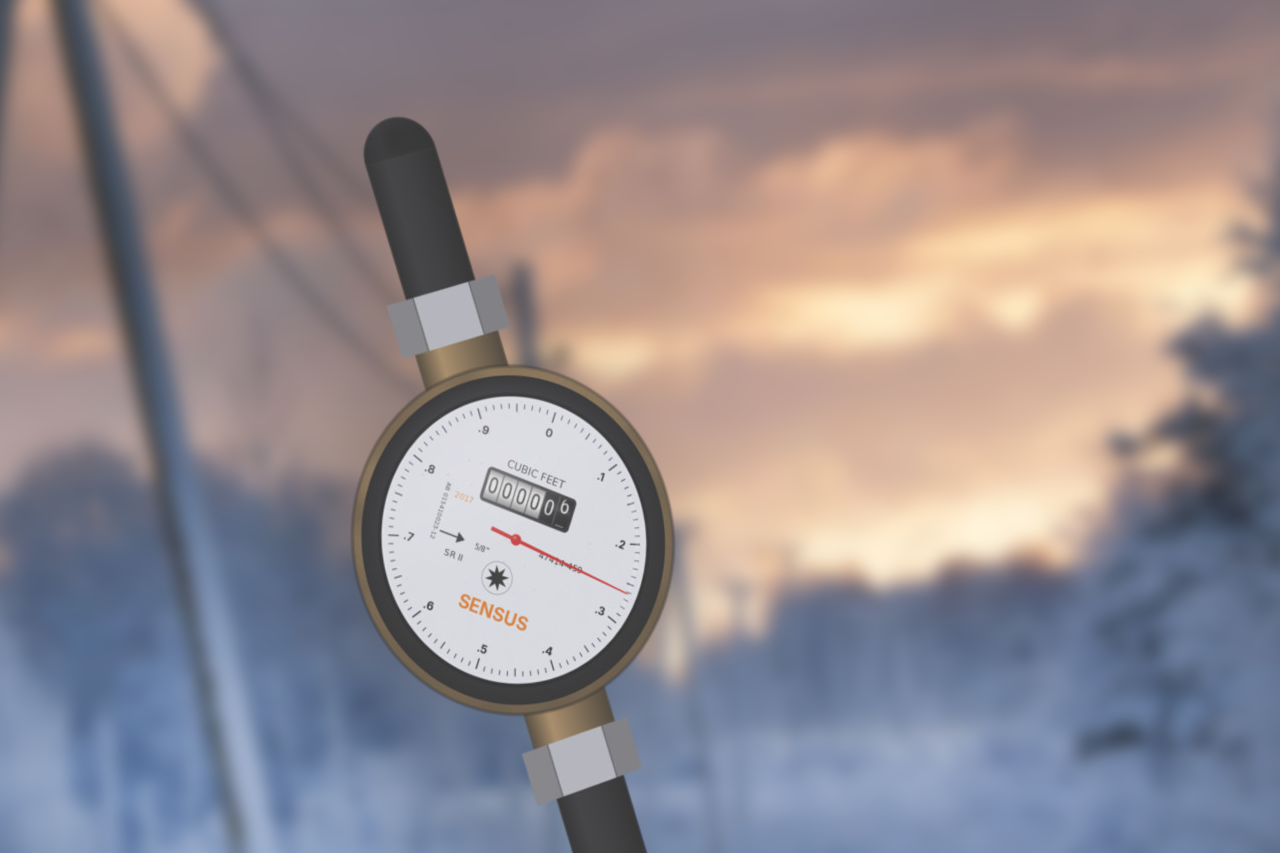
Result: 6.26 ft³
